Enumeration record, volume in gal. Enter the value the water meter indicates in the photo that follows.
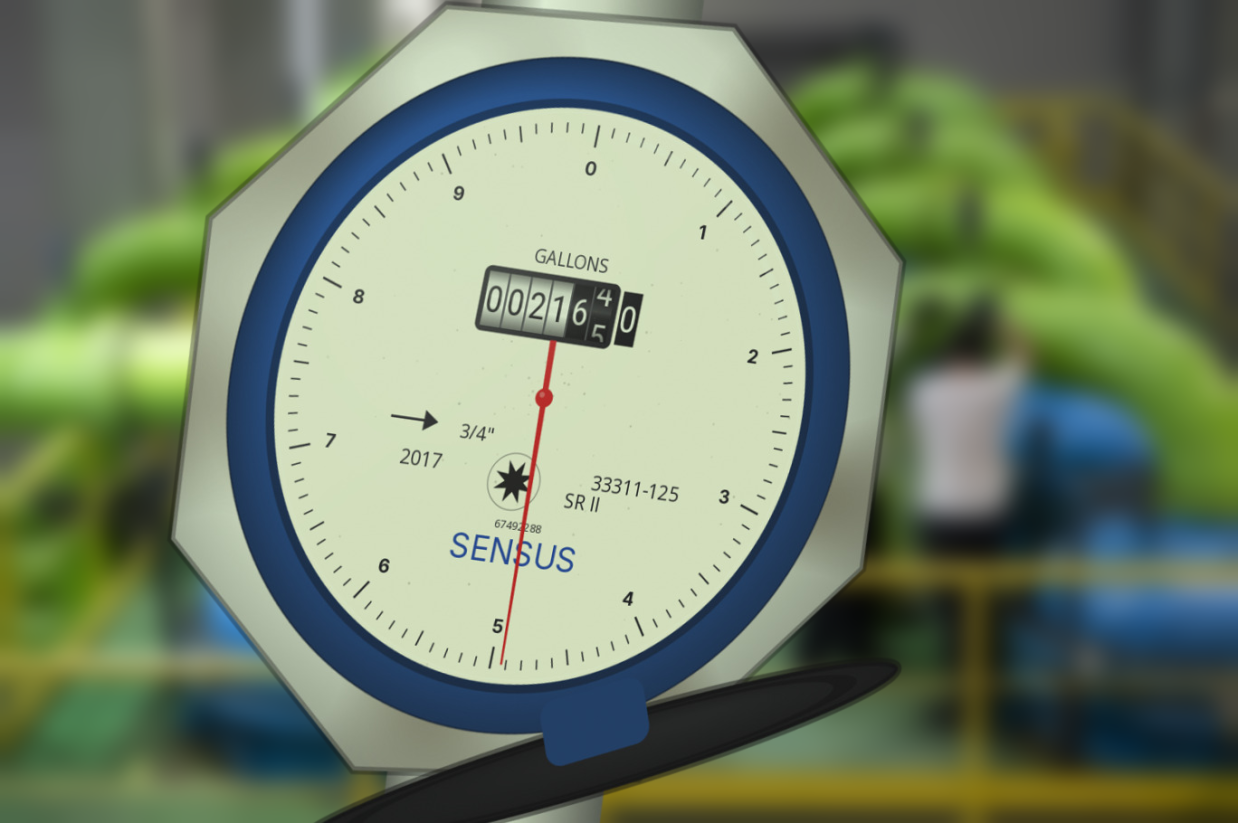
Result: 21644.9 gal
